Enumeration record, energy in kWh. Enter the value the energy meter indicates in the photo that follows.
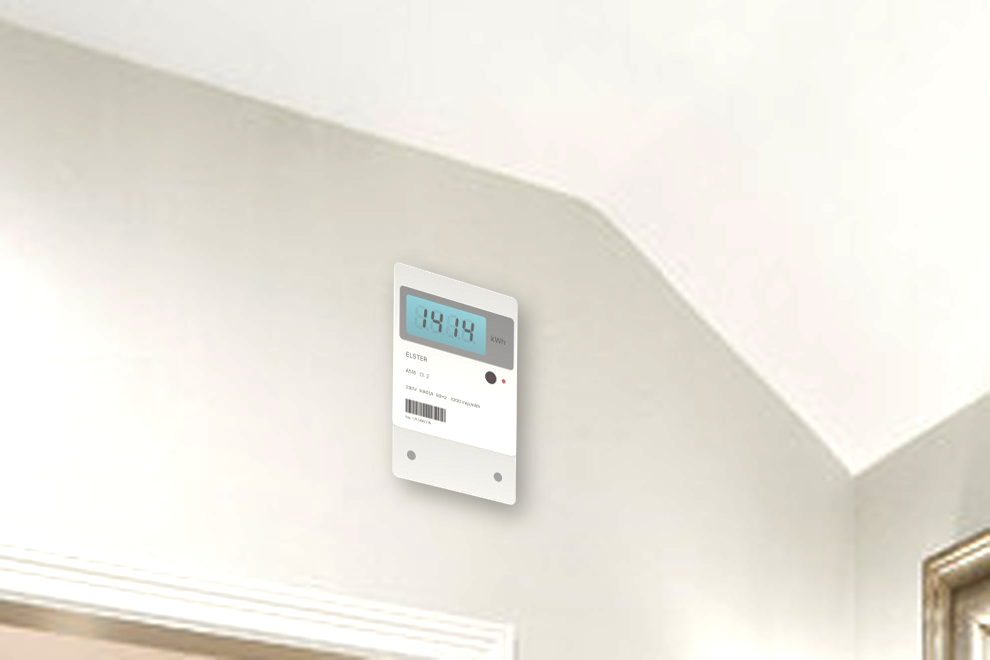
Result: 1414 kWh
